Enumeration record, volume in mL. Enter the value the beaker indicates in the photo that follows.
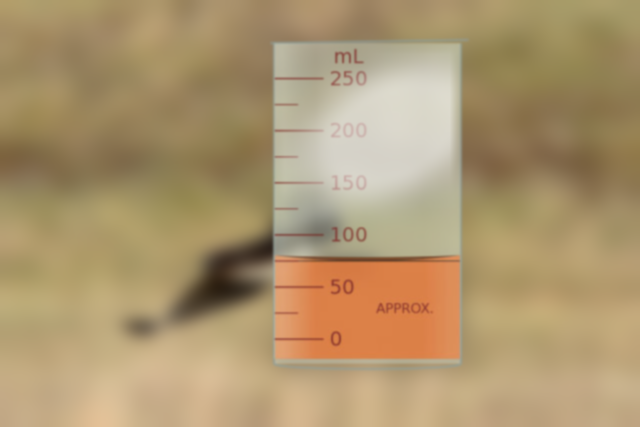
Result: 75 mL
